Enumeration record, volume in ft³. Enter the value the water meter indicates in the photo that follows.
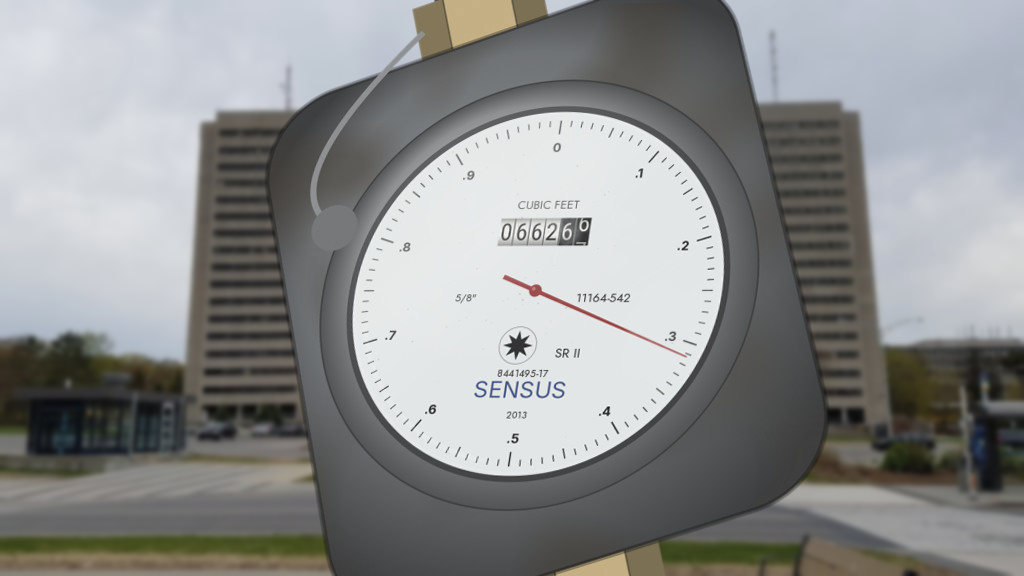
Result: 66266.31 ft³
